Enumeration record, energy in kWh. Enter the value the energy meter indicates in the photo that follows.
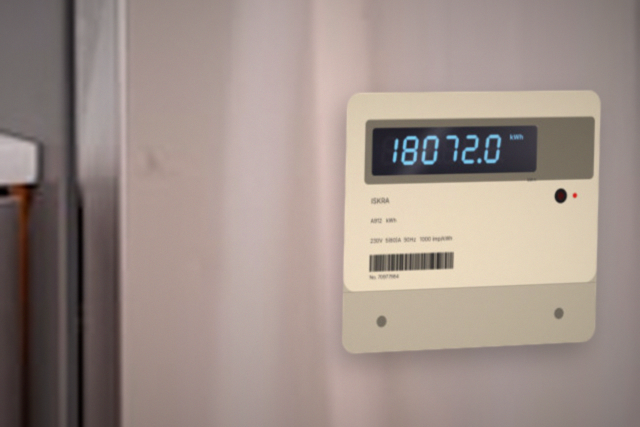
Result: 18072.0 kWh
